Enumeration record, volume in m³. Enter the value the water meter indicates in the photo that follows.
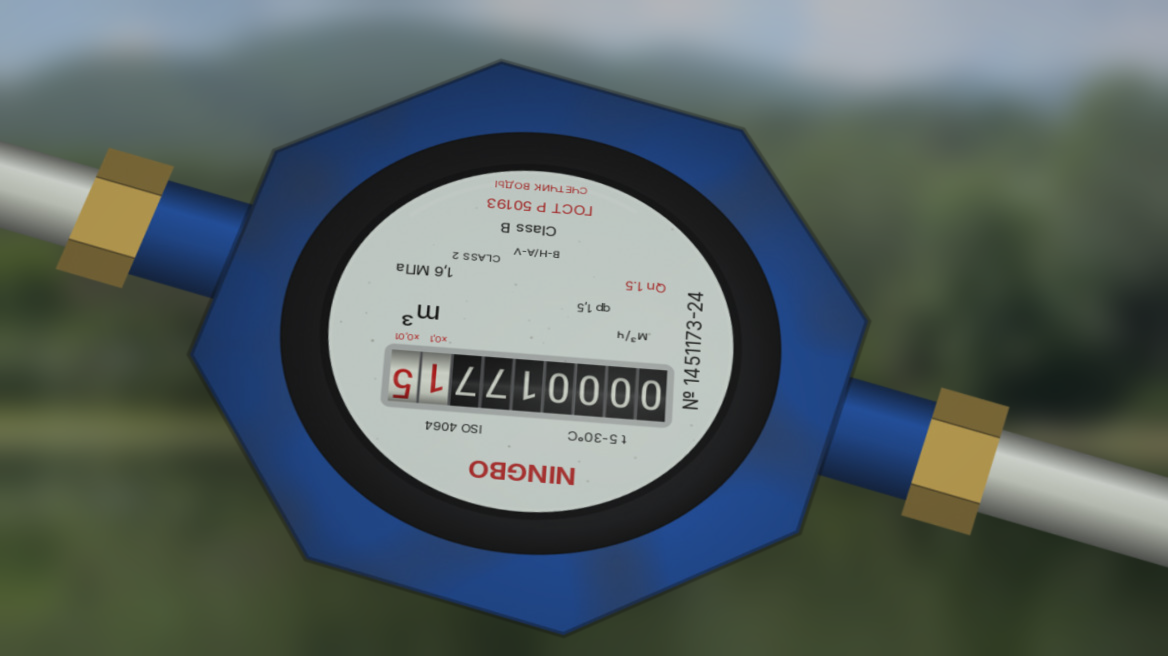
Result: 177.15 m³
